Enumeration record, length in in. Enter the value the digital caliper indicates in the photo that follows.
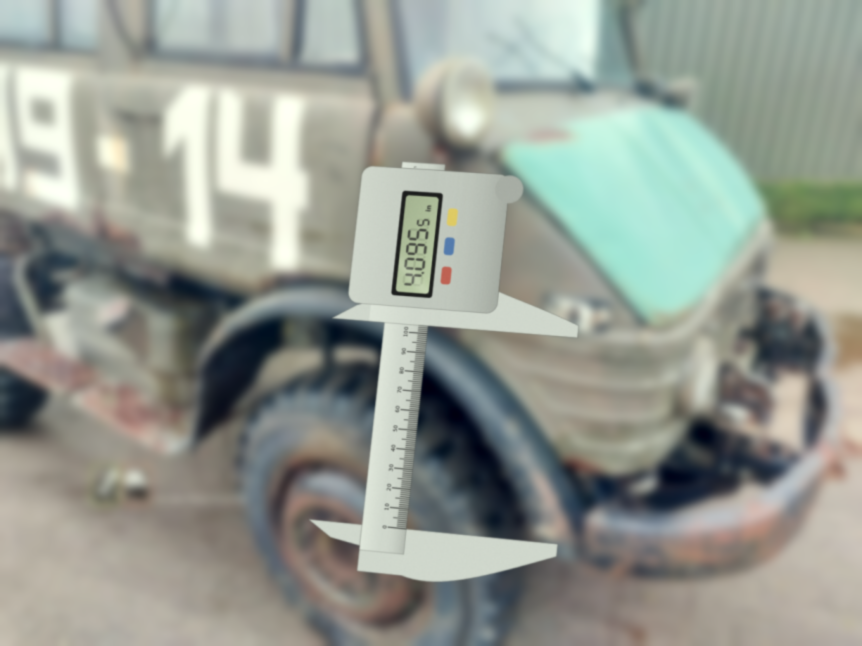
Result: 4.0955 in
